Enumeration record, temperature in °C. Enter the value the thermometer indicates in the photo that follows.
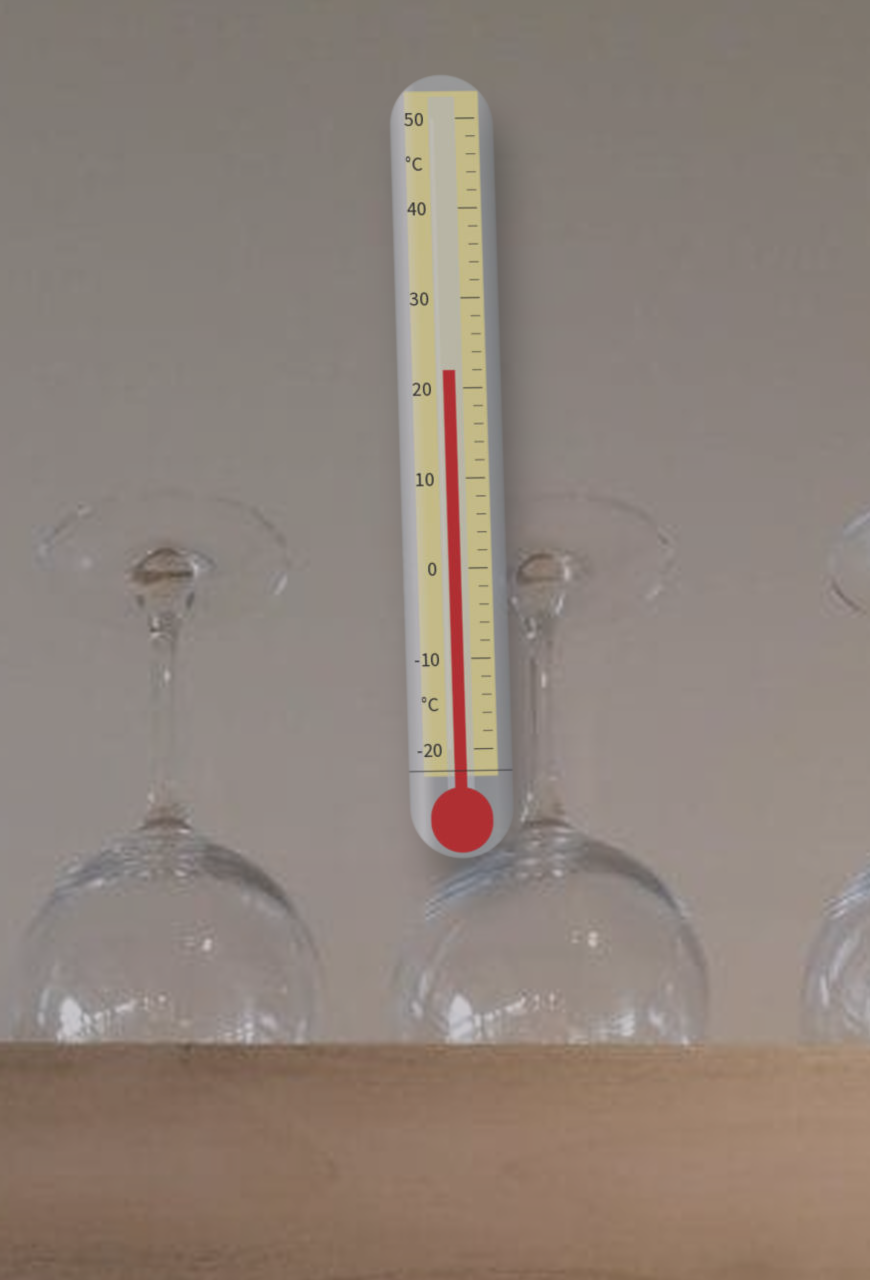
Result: 22 °C
